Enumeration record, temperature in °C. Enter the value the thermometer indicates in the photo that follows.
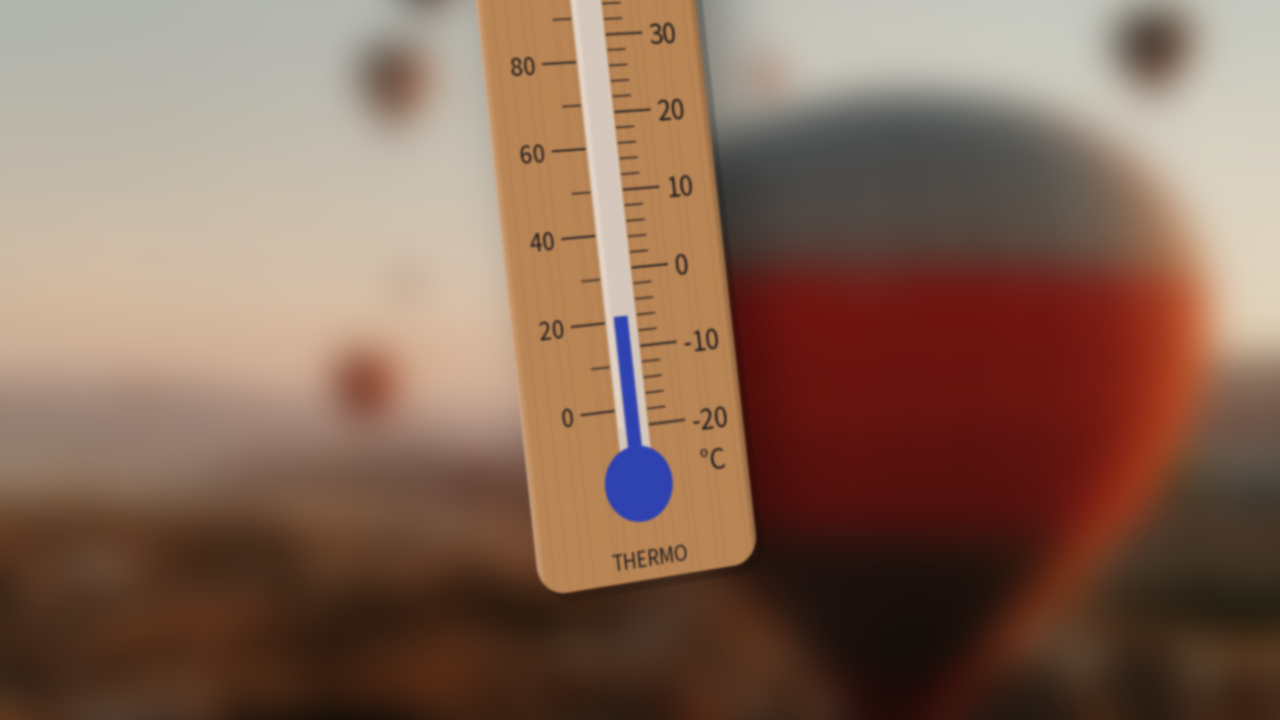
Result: -6 °C
